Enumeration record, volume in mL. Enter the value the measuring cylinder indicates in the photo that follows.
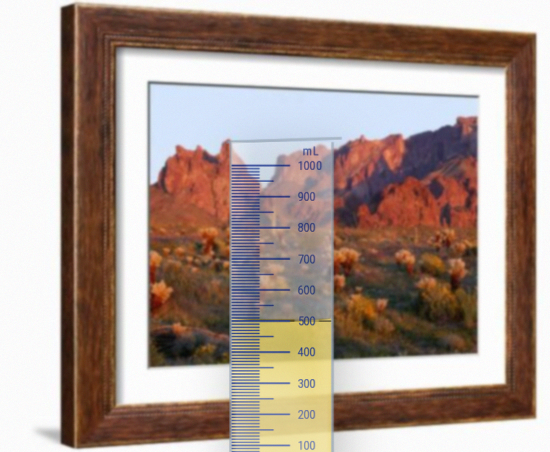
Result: 500 mL
